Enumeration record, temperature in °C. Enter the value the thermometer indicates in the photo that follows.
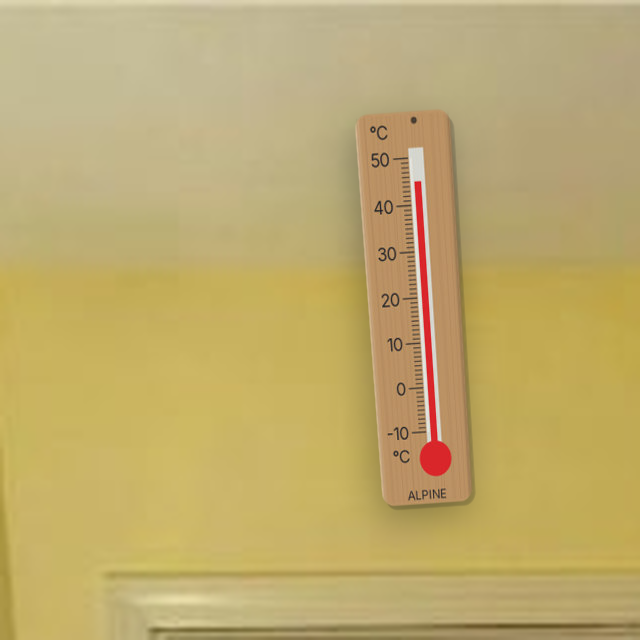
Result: 45 °C
